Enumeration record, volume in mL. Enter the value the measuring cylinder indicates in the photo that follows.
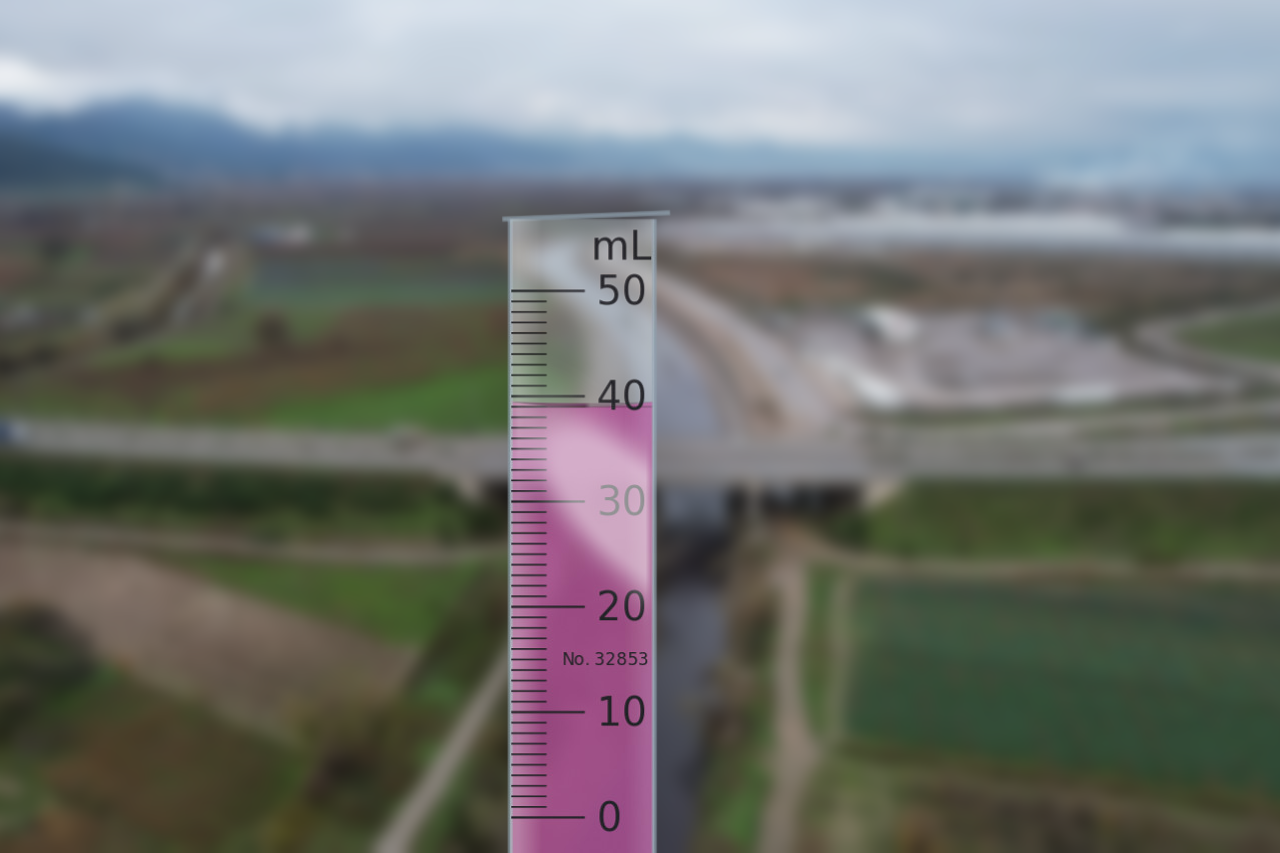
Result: 39 mL
